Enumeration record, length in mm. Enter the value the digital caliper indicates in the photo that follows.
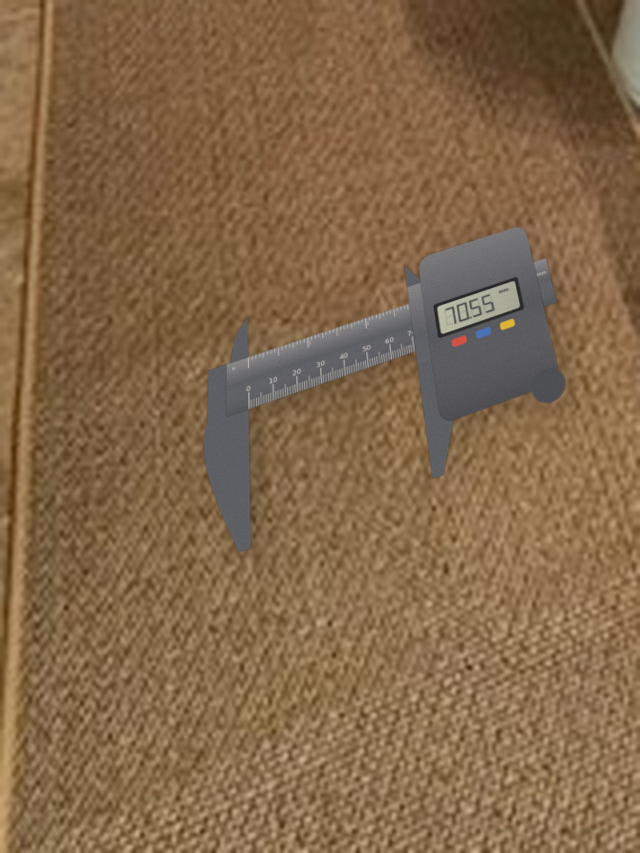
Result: 70.55 mm
